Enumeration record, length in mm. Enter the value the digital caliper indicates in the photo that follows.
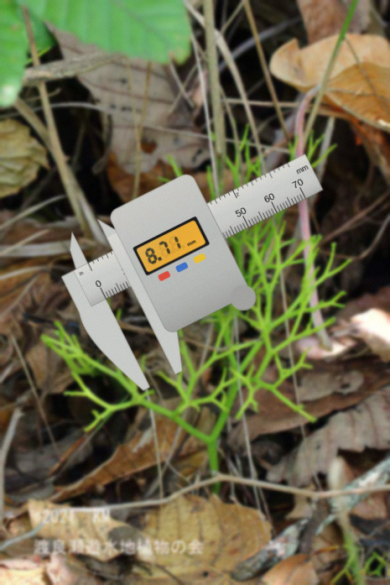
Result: 8.71 mm
